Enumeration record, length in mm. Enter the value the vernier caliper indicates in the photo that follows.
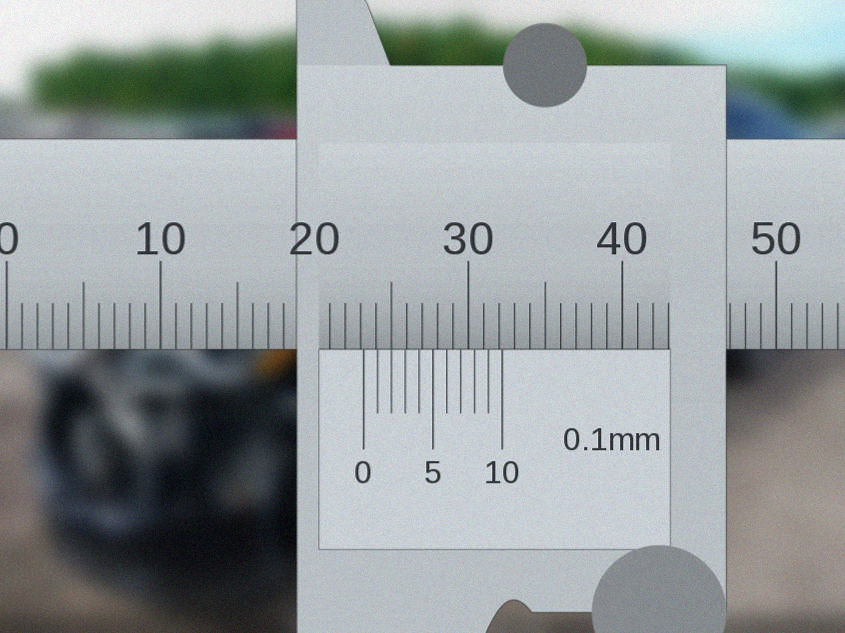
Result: 23.2 mm
